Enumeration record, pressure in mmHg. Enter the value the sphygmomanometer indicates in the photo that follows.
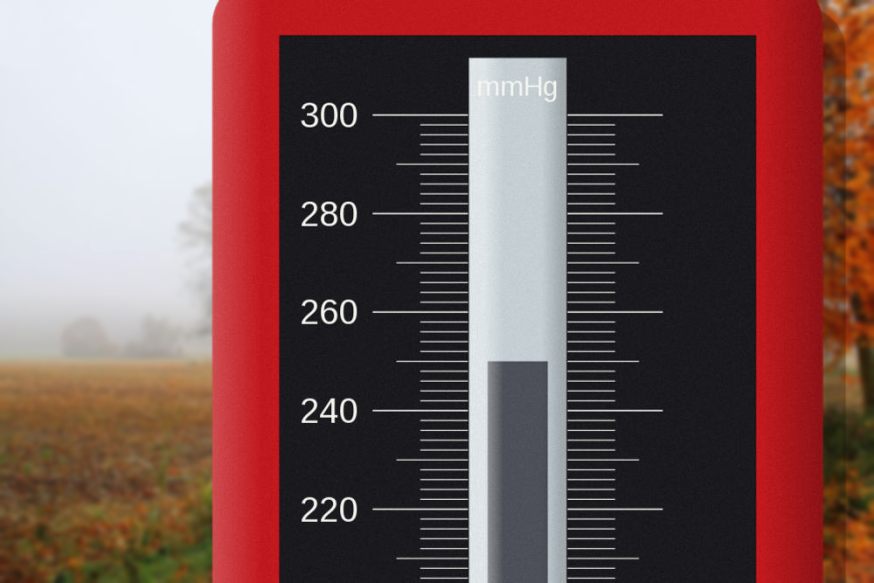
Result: 250 mmHg
